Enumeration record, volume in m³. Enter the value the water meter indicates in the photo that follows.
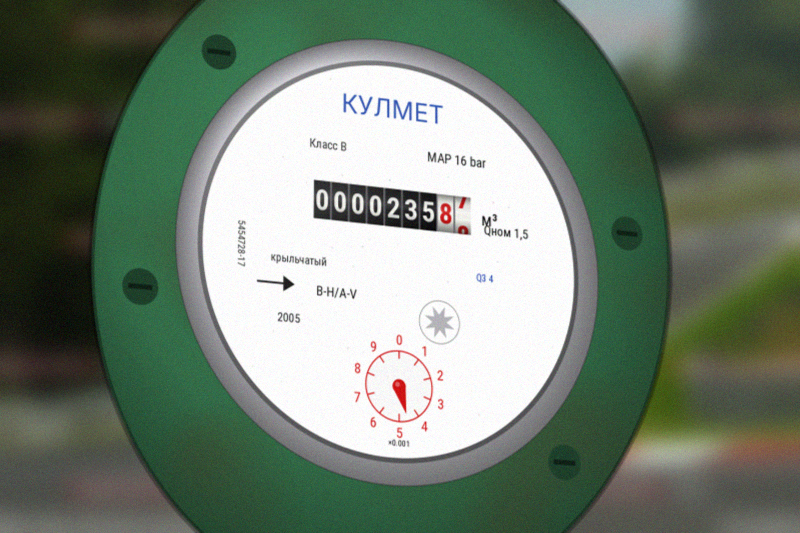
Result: 235.874 m³
